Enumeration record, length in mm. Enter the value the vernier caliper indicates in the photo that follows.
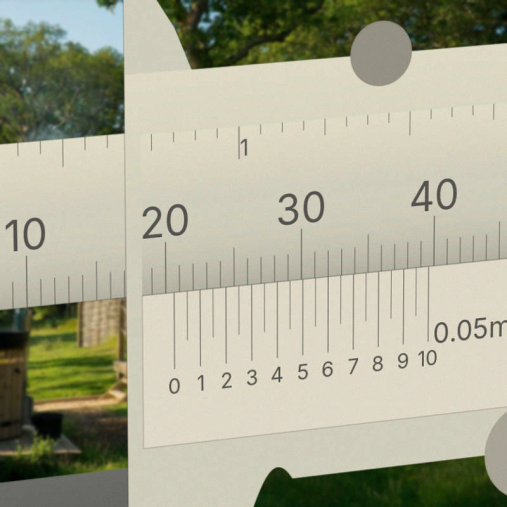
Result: 20.6 mm
